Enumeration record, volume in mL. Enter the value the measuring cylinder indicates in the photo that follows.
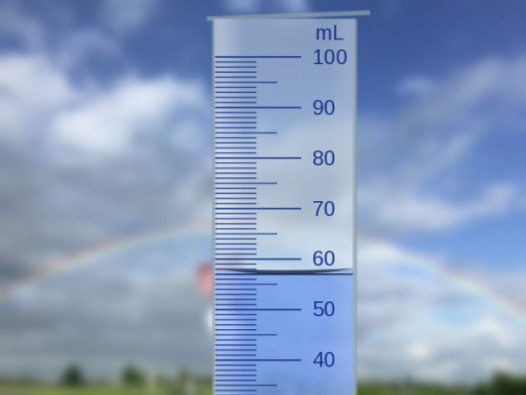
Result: 57 mL
